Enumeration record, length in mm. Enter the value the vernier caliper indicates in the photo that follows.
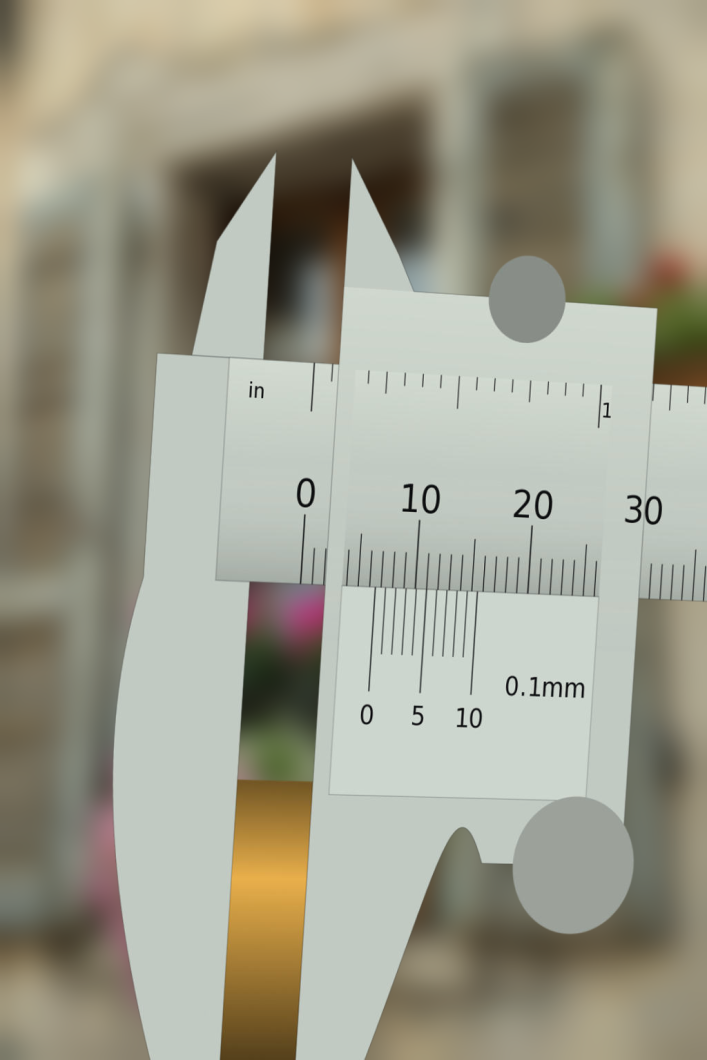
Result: 6.5 mm
